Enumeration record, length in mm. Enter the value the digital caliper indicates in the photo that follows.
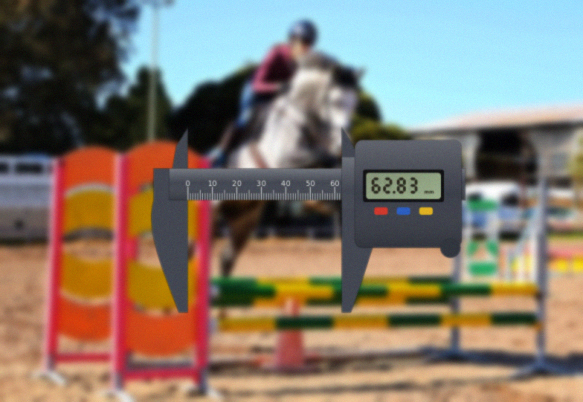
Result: 62.83 mm
